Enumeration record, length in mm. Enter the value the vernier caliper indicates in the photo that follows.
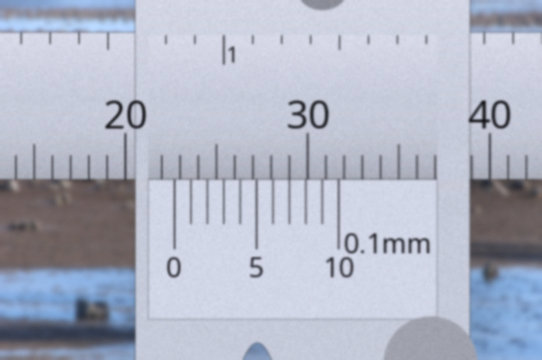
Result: 22.7 mm
